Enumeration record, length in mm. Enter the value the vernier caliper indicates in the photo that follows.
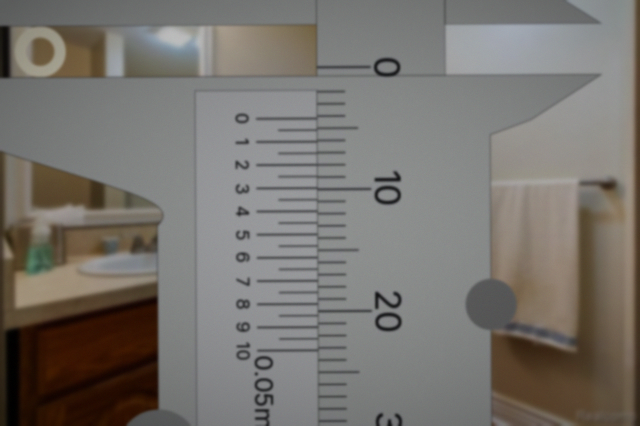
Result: 4.2 mm
